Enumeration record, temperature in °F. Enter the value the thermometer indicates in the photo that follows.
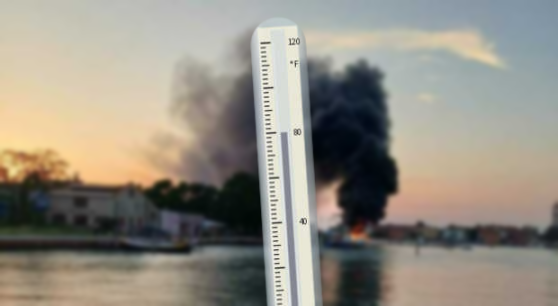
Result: 80 °F
